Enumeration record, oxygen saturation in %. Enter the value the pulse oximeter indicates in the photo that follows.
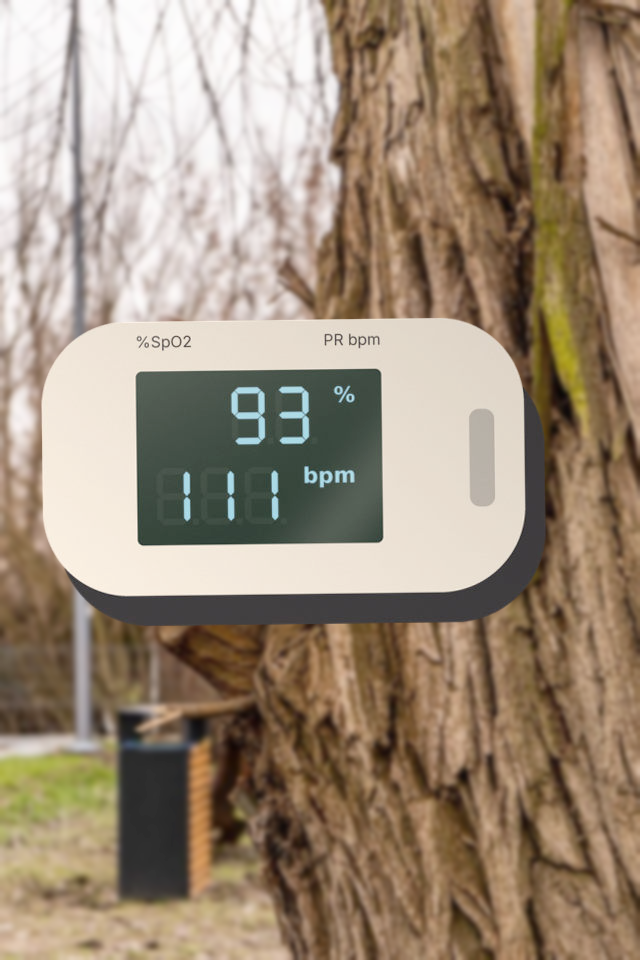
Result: 93 %
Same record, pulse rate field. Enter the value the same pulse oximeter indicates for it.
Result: 111 bpm
